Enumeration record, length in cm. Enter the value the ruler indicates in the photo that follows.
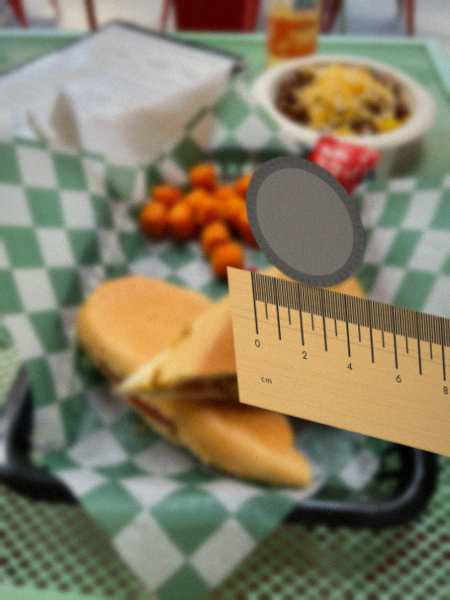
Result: 5 cm
